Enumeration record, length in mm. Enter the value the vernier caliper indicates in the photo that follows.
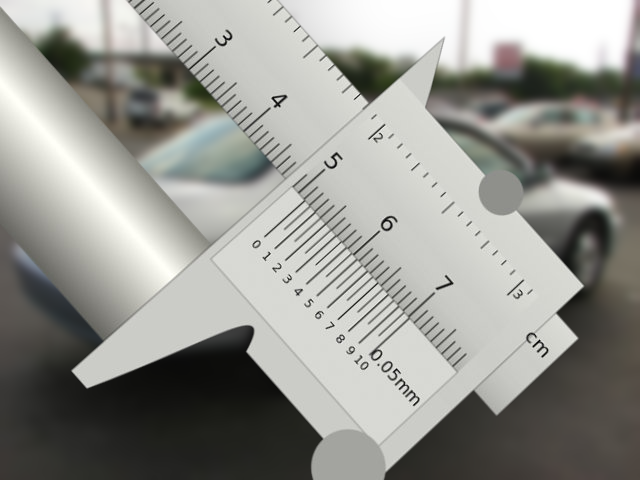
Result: 51.2 mm
